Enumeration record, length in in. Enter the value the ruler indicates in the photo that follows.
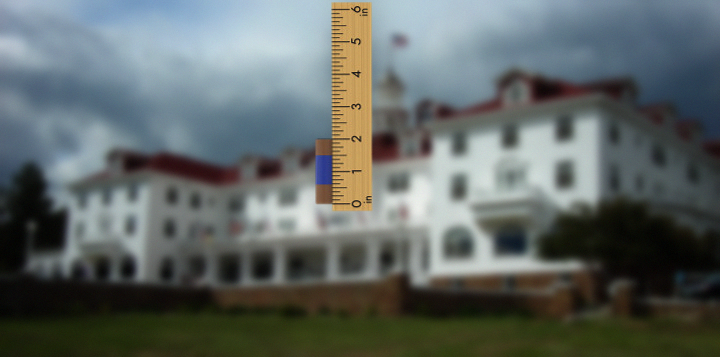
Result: 2 in
